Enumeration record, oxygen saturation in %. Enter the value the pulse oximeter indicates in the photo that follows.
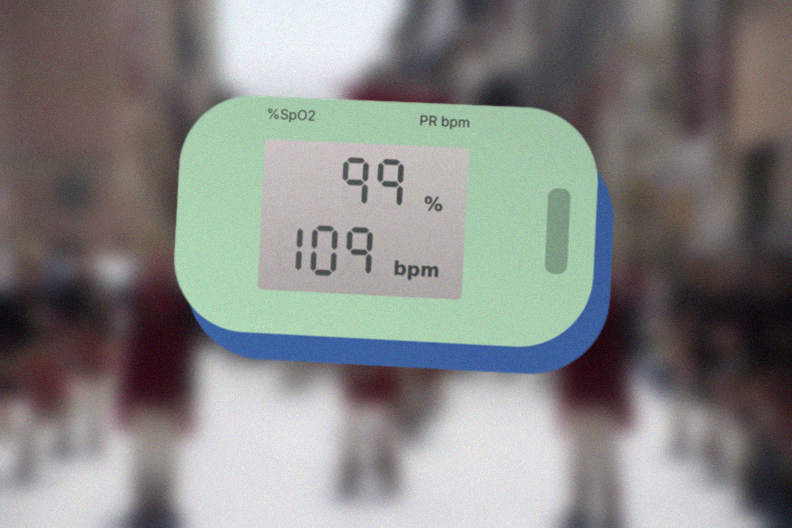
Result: 99 %
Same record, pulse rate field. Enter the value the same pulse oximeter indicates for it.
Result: 109 bpm
